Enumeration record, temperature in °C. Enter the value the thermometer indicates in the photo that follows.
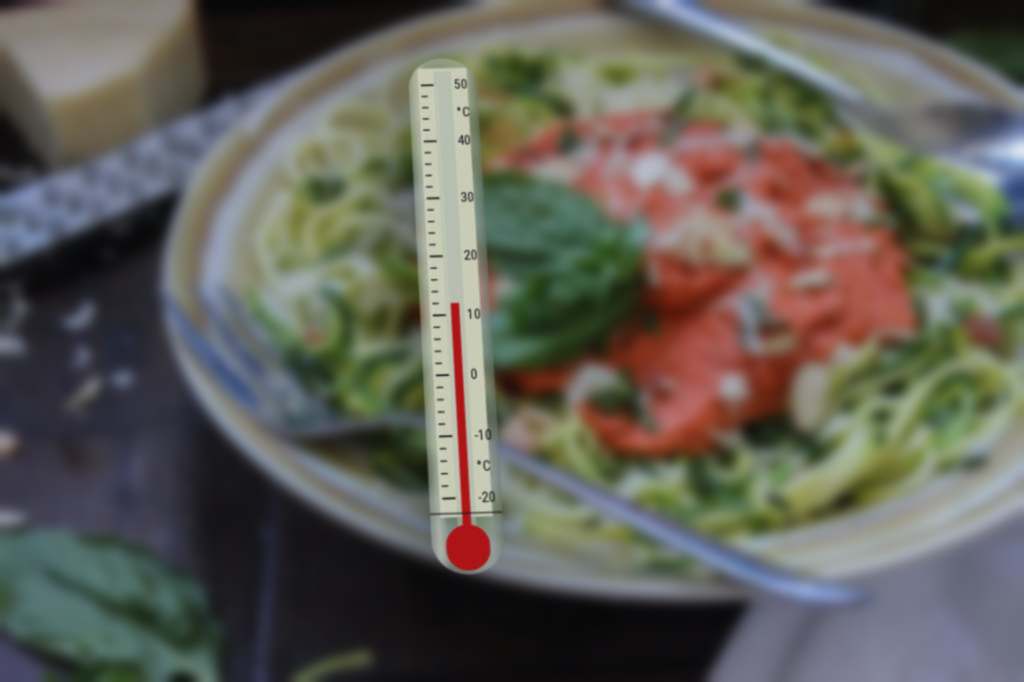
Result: 12 °C
